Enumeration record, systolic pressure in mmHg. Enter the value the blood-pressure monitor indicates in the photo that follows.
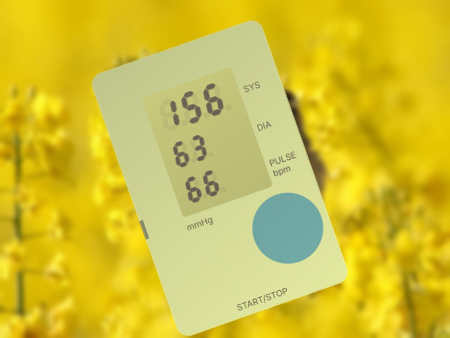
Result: 156 mmHg
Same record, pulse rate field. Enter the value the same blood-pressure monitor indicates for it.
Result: 66 bpm
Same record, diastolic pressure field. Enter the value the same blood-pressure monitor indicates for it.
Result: 63 mmHg
